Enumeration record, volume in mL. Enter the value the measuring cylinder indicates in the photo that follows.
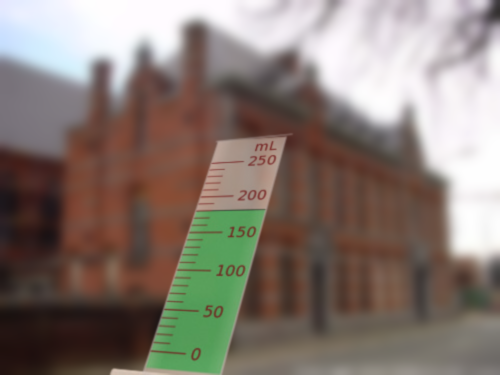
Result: 180 mL
